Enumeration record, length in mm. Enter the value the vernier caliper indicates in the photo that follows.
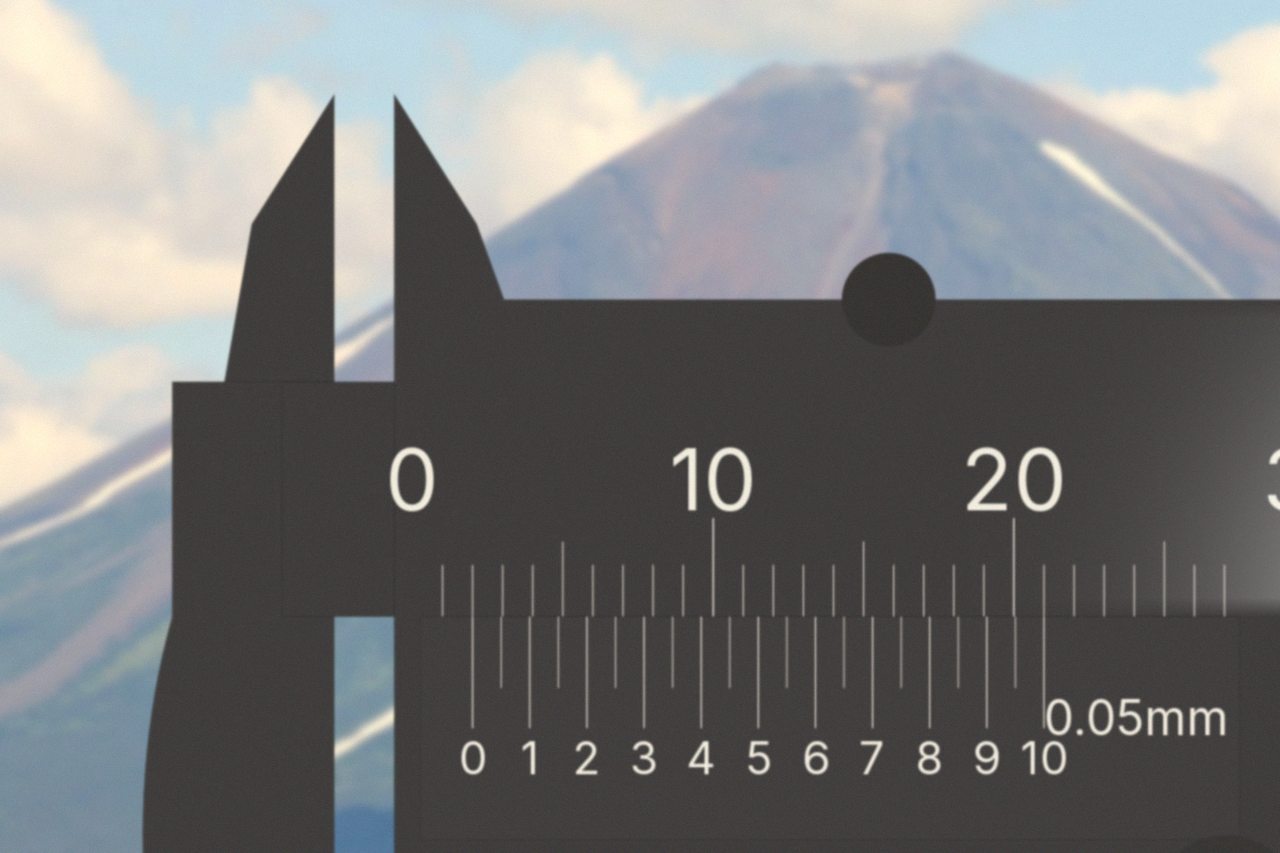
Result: 2.0 mm
